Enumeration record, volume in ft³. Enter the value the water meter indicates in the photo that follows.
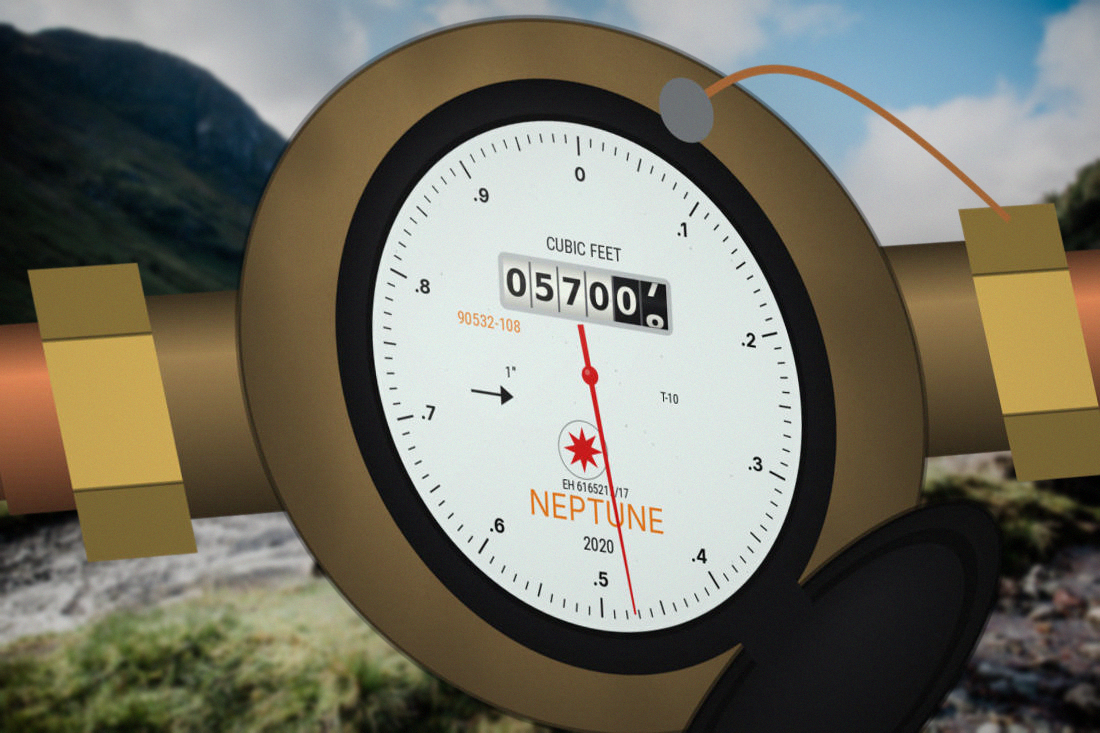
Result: 57007.47 ft³
